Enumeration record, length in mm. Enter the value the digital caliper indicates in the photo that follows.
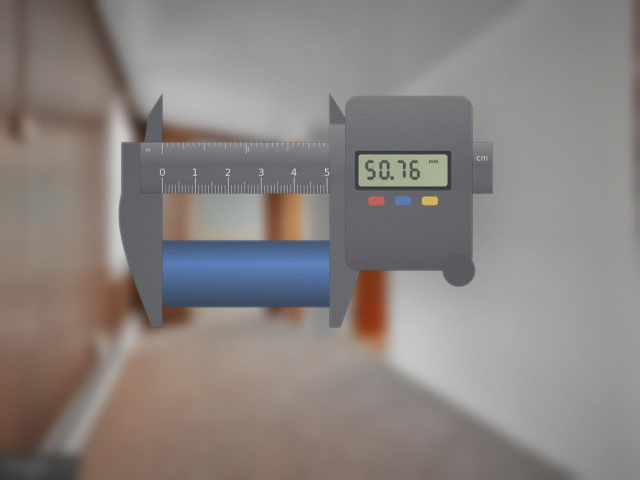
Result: 50.76 mm
